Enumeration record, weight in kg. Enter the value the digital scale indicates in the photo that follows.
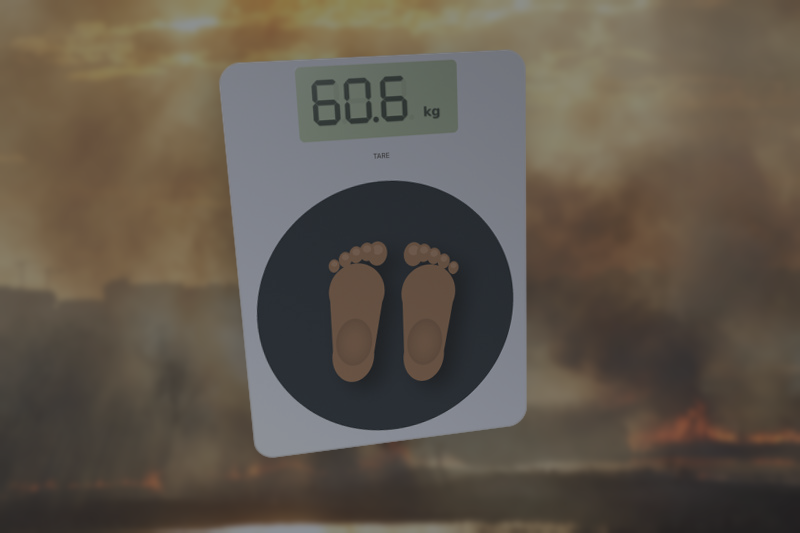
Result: 60.6 kg
